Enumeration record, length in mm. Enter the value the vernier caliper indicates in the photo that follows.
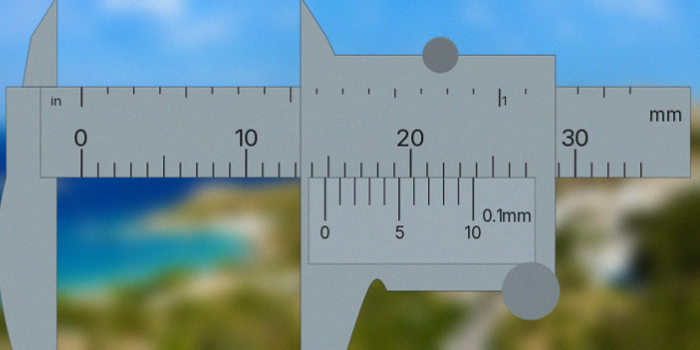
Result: 14.8 mm
